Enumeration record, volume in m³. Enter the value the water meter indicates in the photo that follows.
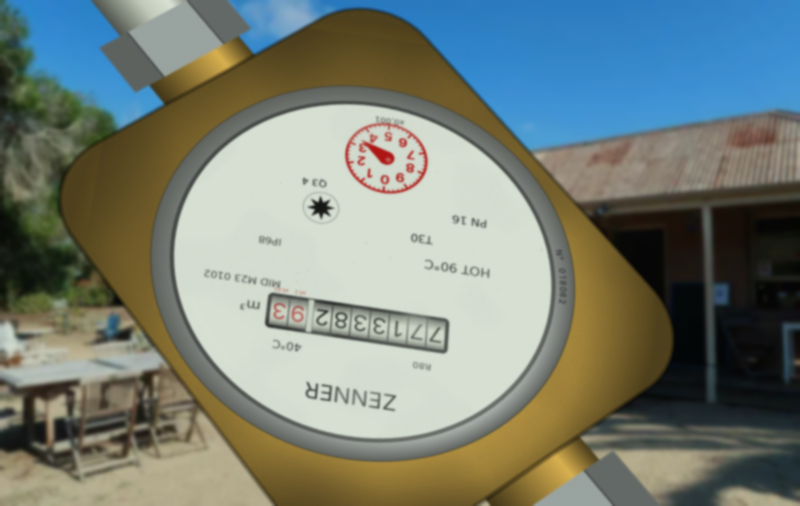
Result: 7713382.933 m³
